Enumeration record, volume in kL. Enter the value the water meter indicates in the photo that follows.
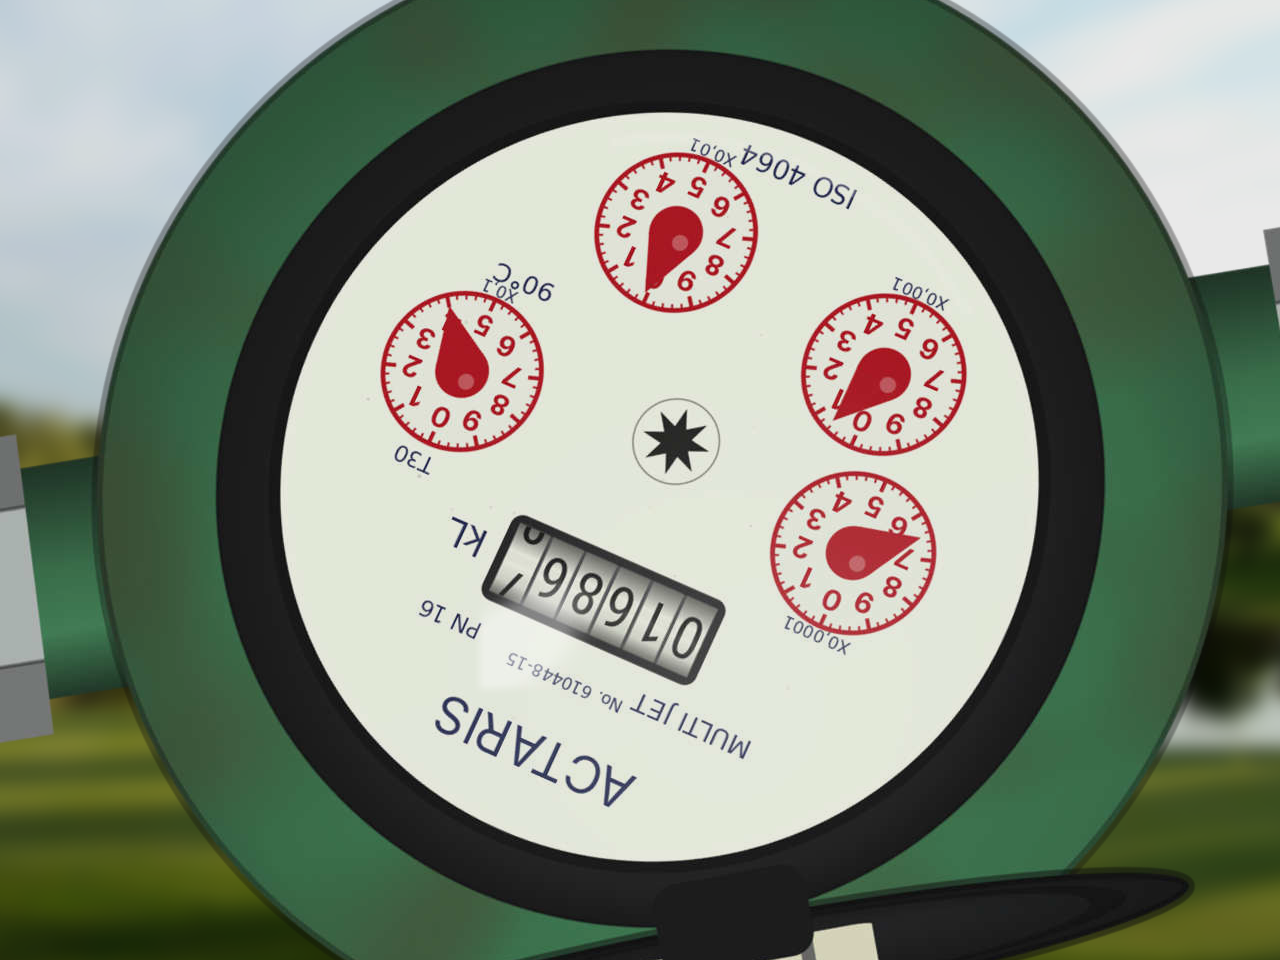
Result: 16867.4006 kL
